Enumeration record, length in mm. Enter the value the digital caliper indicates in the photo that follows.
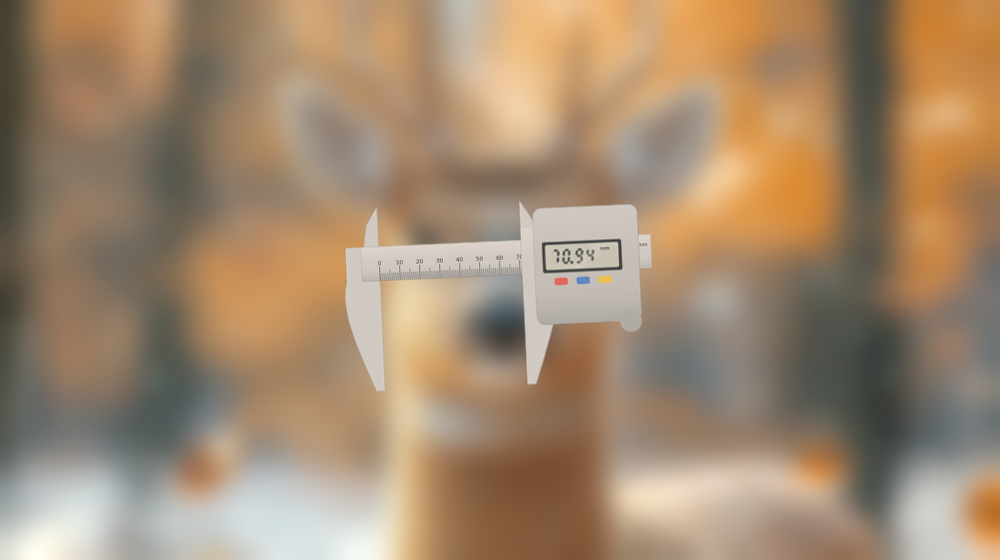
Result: 70.94 mm
